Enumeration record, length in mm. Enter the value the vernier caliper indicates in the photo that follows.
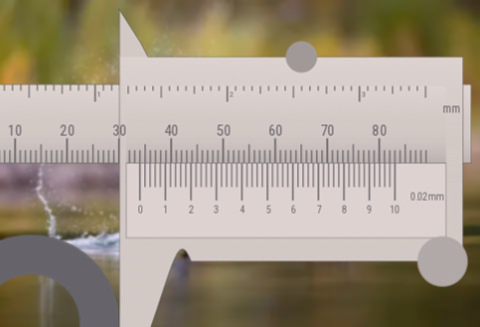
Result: 34.0 mm
